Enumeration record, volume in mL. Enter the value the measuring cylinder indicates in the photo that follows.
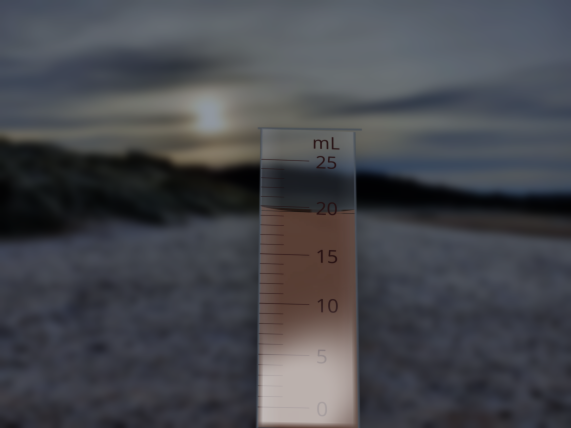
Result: 19.5 mL
